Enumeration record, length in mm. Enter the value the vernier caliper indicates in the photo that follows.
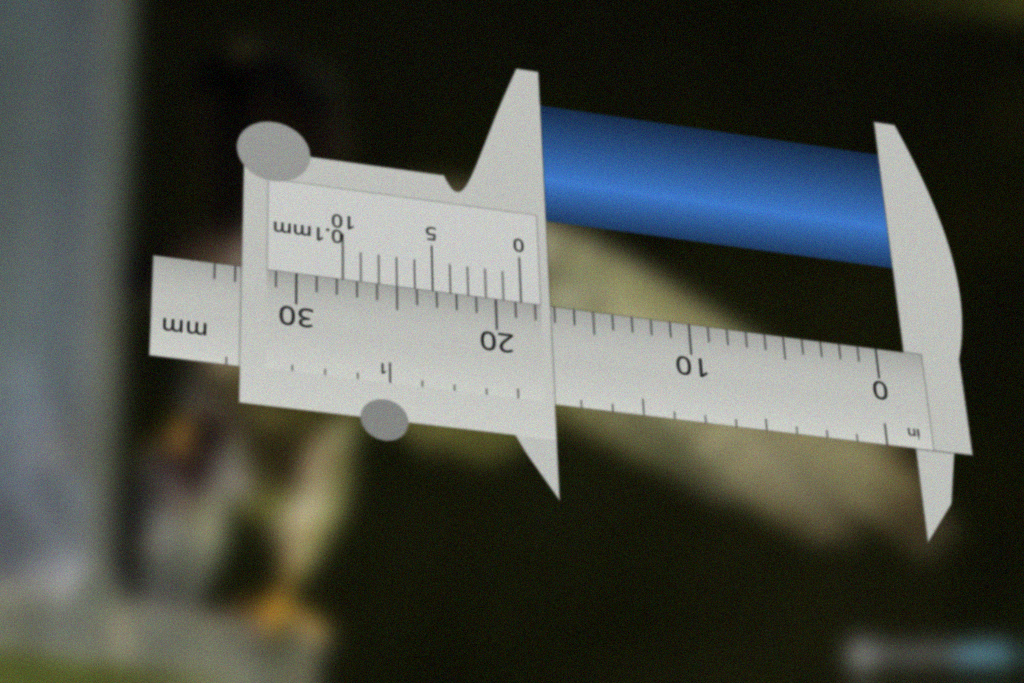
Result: 18.7 mm
